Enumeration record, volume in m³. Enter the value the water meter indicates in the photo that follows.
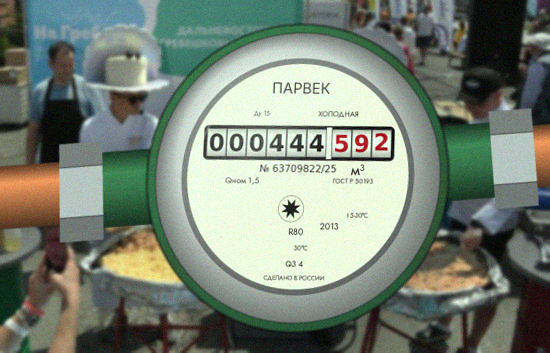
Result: 444.592 m³
